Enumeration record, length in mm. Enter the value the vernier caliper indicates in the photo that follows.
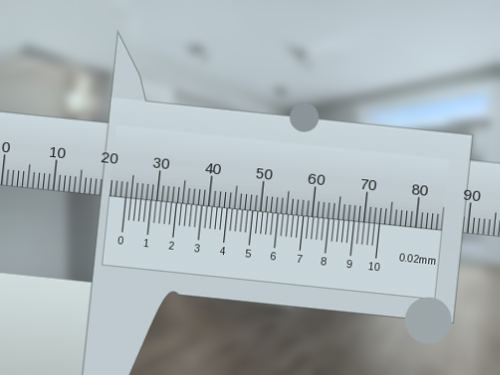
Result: 24.0 mm
